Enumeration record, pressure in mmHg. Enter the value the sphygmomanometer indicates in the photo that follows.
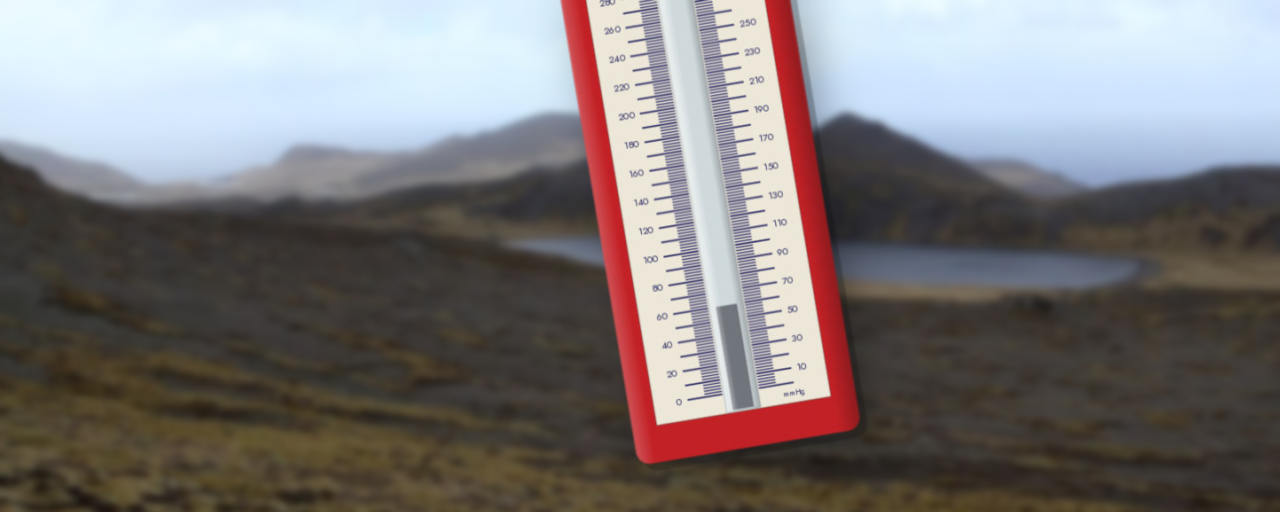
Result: 60 mmHg
